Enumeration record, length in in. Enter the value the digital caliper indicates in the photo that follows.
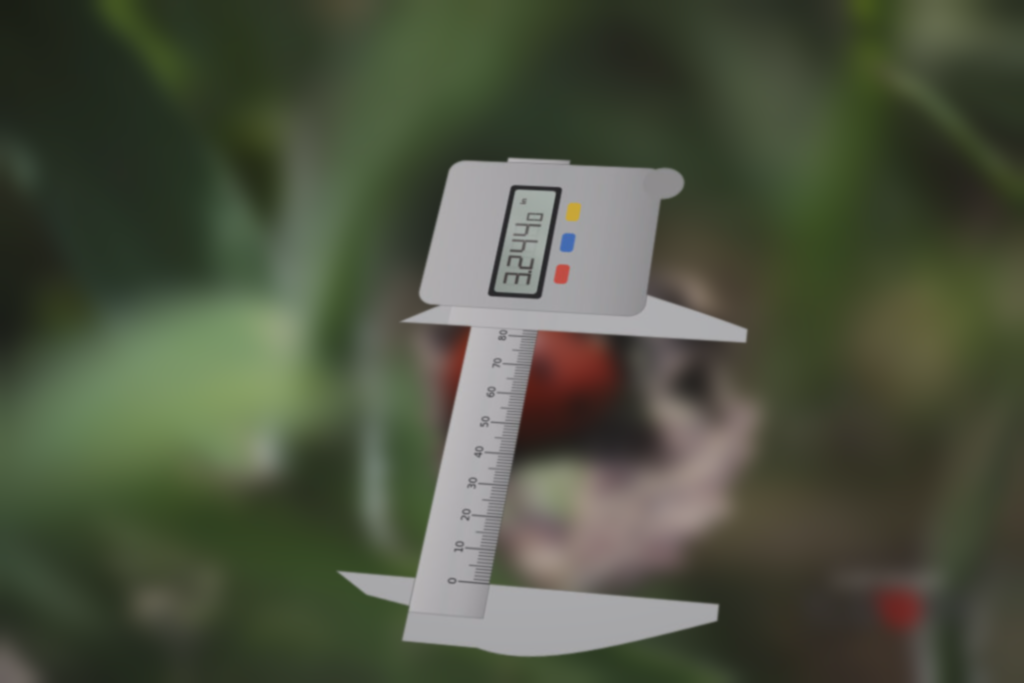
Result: 3.2440 in
